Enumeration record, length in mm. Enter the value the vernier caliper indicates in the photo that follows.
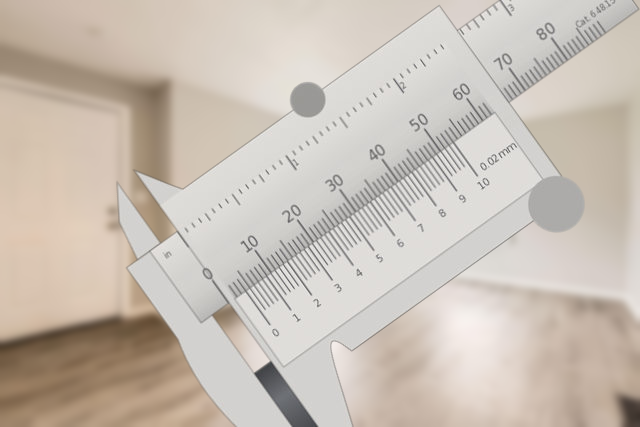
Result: 4.0 mm
